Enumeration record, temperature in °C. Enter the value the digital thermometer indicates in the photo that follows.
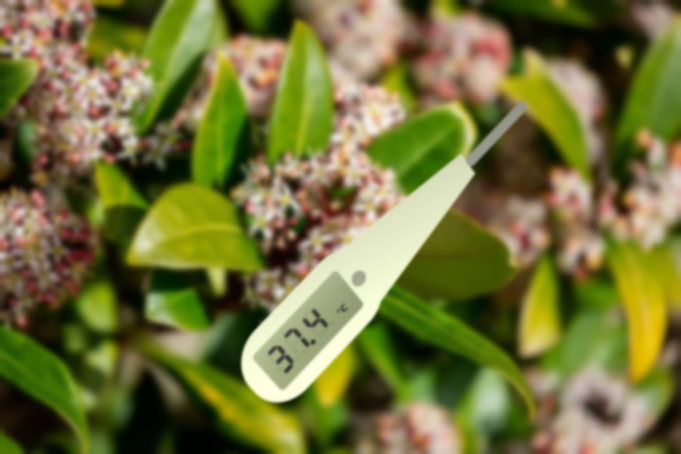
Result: 37.4 °C
